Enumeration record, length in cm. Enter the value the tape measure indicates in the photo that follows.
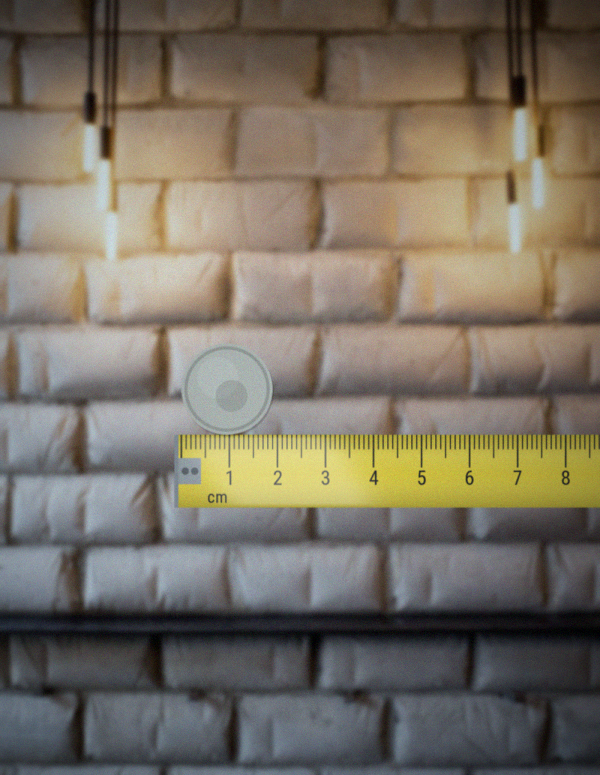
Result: 1.9 cm
